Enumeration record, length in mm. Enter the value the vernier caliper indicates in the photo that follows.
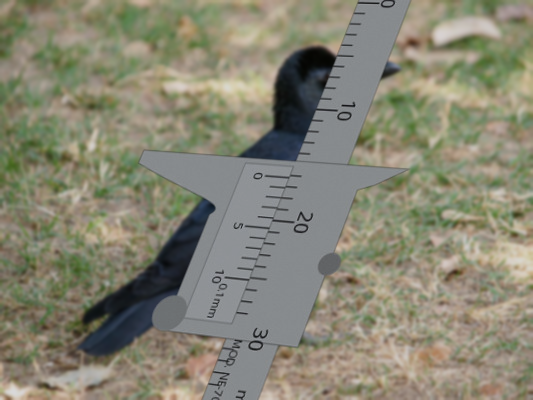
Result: 16.2 mm
